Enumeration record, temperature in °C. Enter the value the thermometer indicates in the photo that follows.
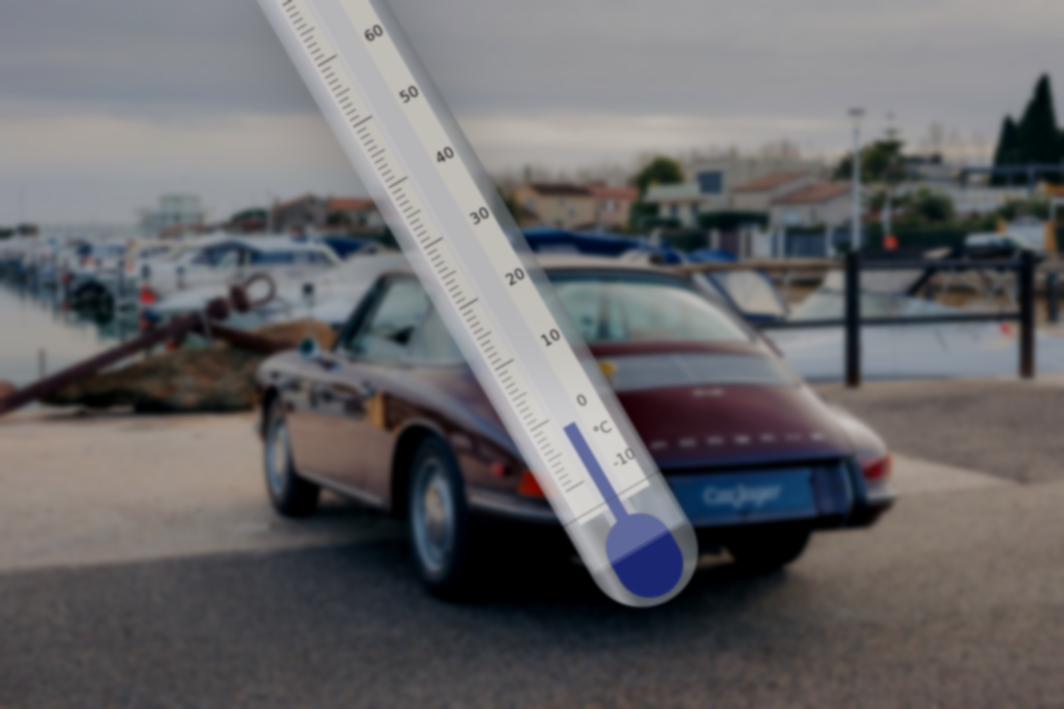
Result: -2 °C
